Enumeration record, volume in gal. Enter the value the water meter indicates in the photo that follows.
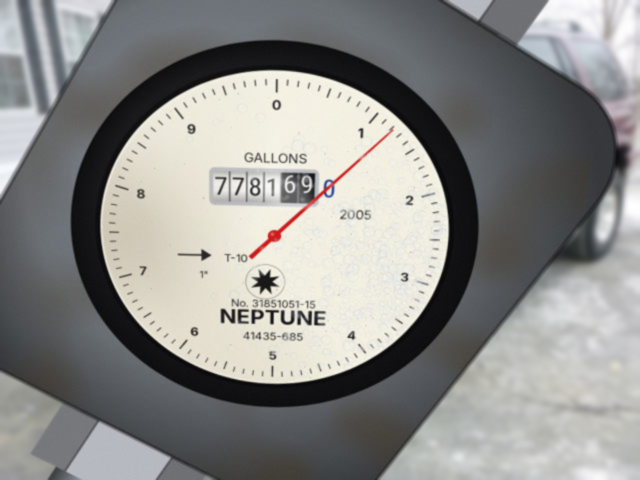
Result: 7781691.2 gal
